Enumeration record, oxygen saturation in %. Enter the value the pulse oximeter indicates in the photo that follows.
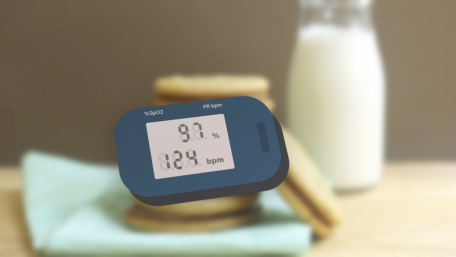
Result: 97 %
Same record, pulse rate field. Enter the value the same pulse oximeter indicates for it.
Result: 124 bpm
